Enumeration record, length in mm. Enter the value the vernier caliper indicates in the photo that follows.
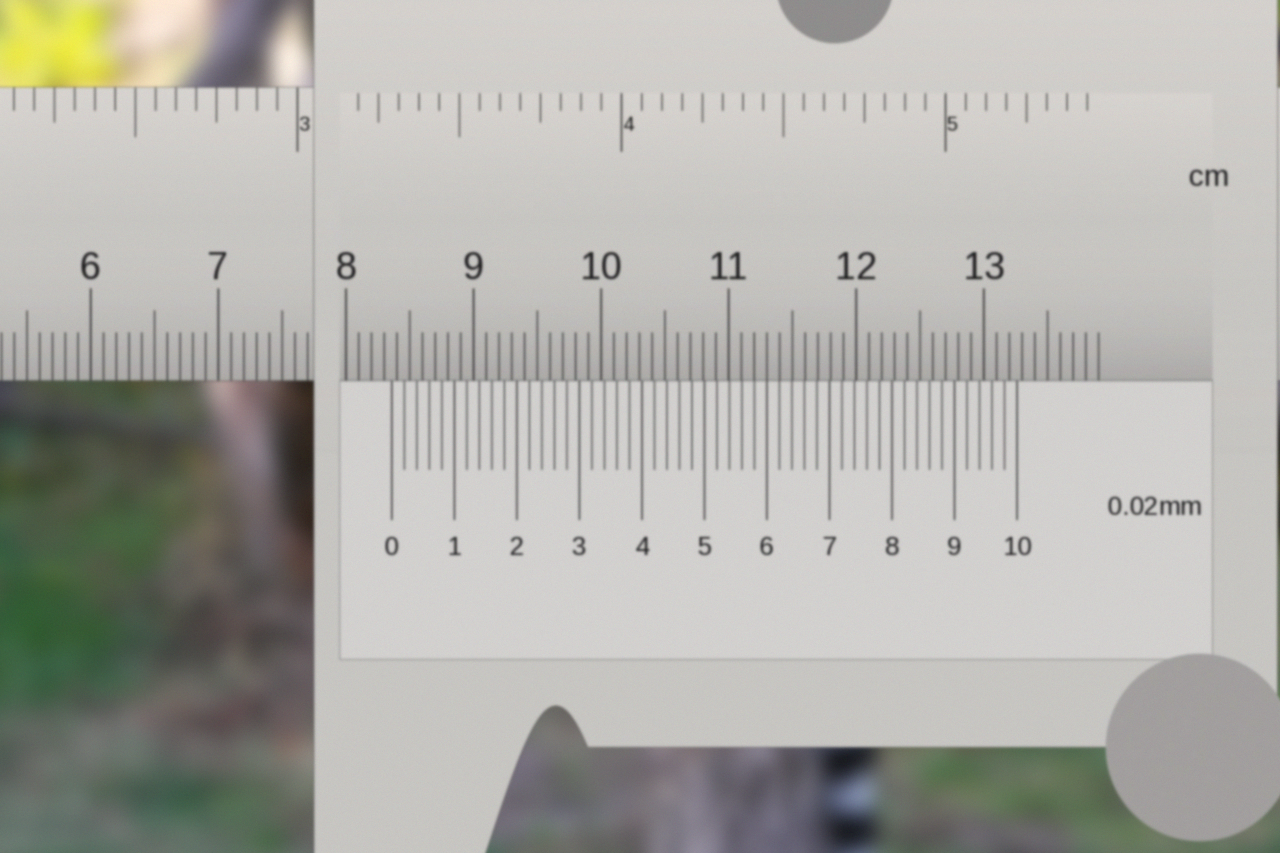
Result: 83.6 mm
